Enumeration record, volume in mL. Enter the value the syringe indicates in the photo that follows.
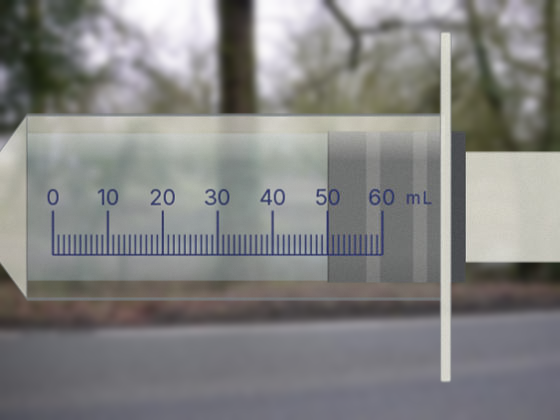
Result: 50 mL
